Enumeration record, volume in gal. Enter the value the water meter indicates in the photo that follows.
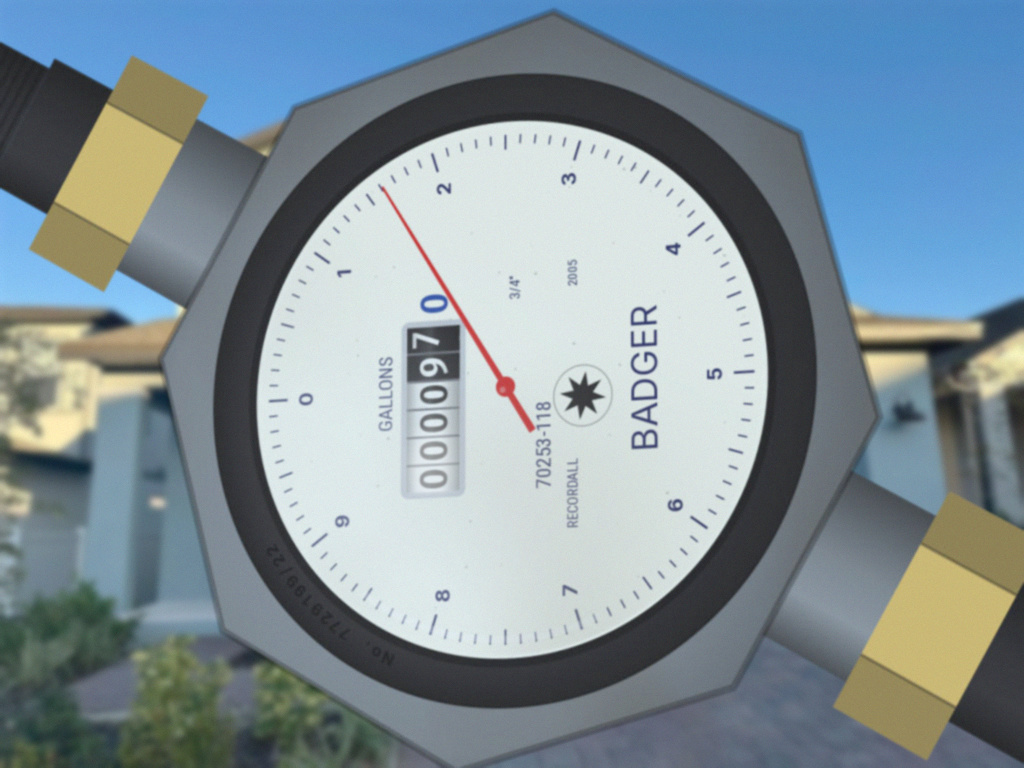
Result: 971.6 gal
